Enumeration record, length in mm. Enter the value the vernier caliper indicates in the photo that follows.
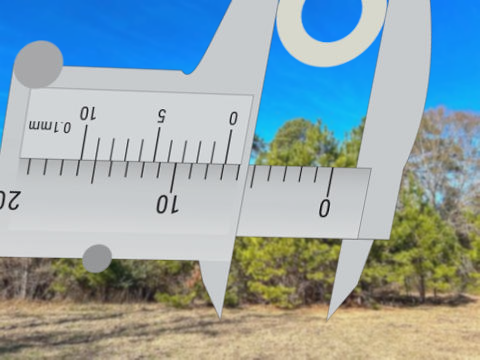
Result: 6.9 mm
